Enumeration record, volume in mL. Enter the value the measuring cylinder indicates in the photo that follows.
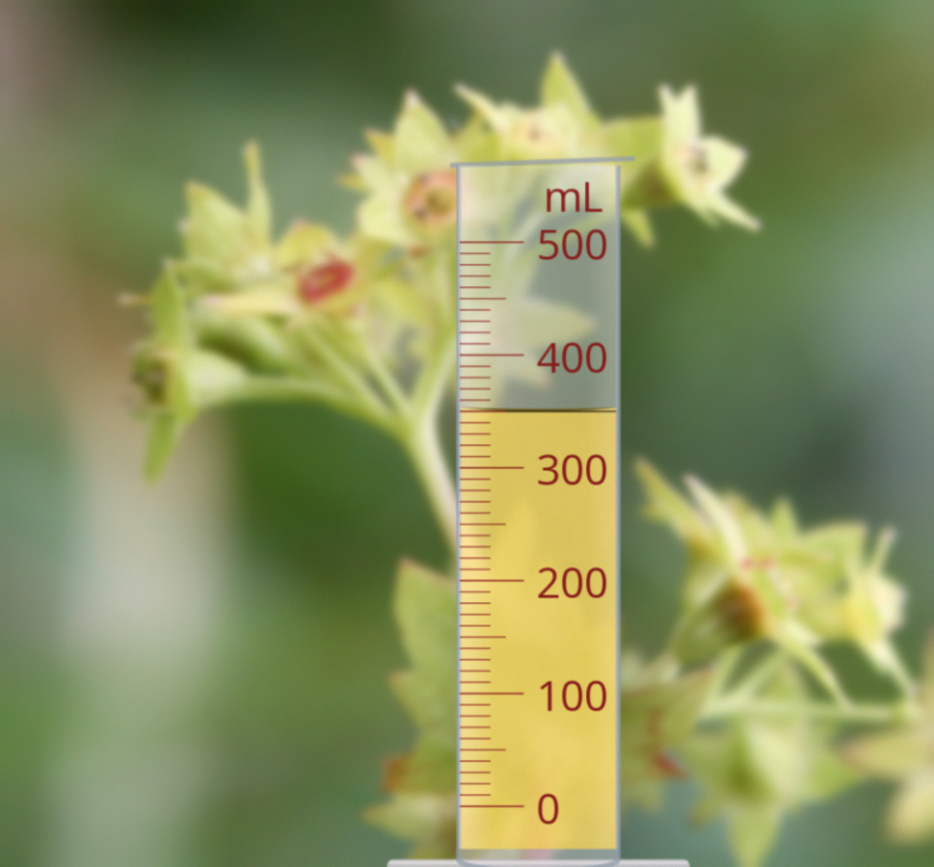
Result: 350 mL
